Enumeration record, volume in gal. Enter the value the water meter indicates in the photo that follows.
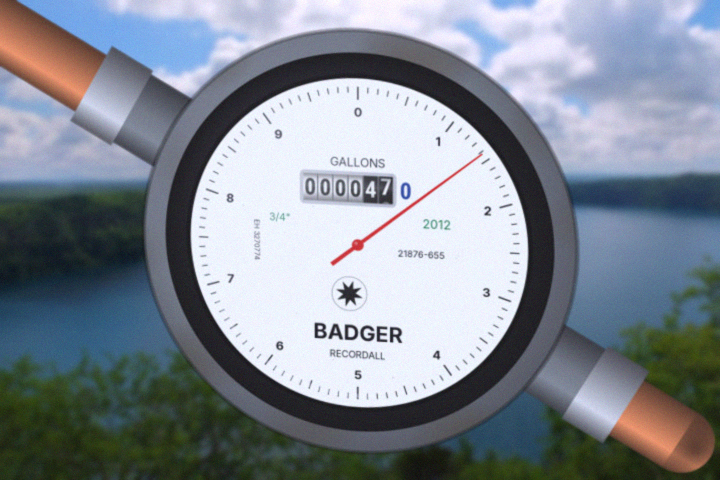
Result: 471.4 gal
